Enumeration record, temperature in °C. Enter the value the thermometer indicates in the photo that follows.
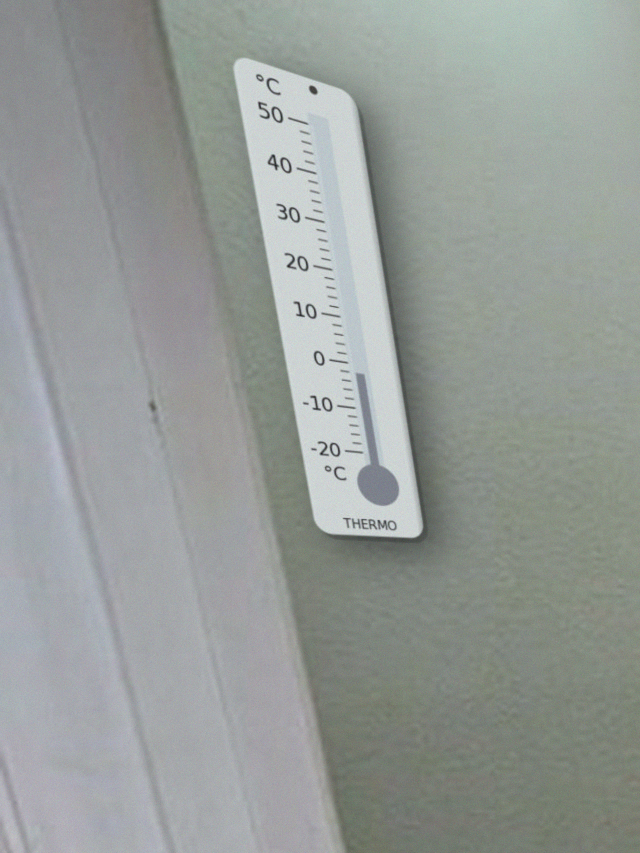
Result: -2 °C
